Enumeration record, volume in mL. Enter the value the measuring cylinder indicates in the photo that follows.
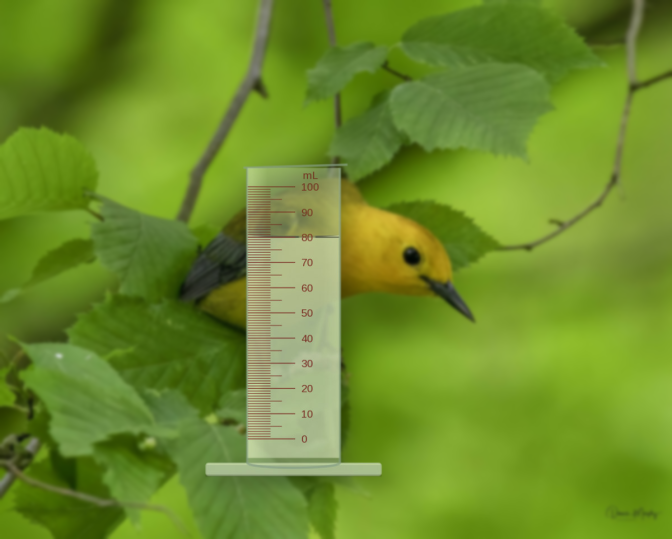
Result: 80 mL
